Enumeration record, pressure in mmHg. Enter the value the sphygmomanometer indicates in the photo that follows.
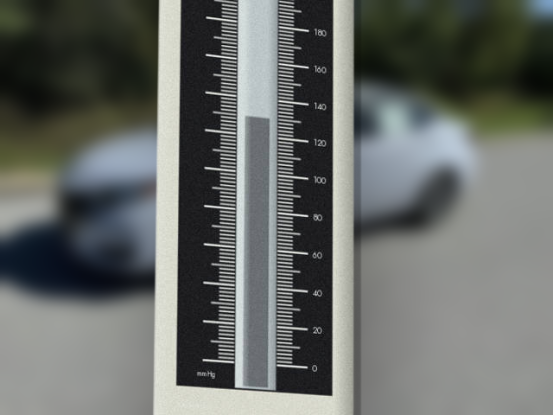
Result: 130 mmHg
